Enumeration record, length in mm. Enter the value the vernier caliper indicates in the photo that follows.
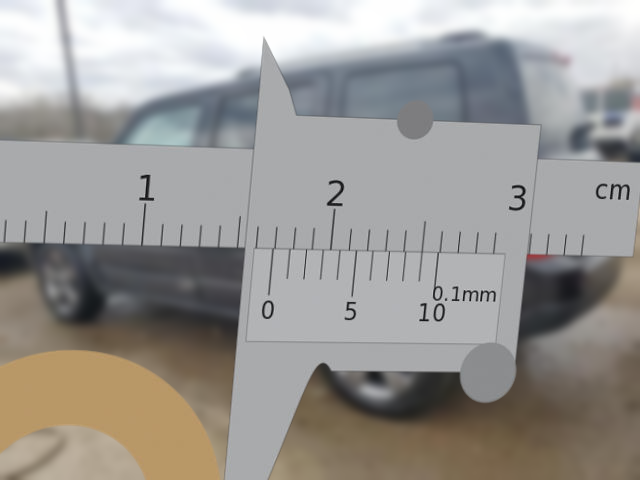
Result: 16.9 mm
